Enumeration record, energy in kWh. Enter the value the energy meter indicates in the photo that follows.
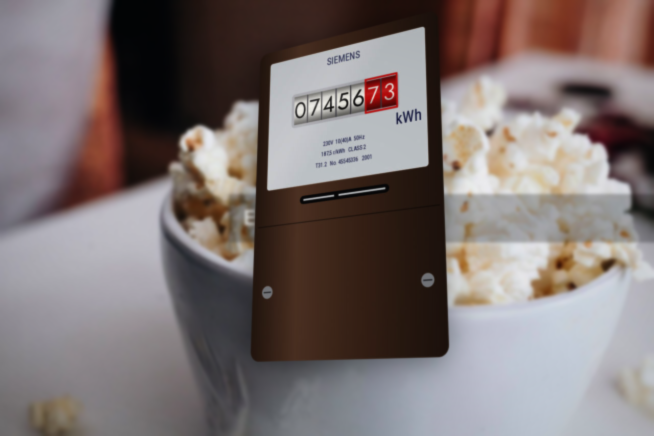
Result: 7456.73 kWh
